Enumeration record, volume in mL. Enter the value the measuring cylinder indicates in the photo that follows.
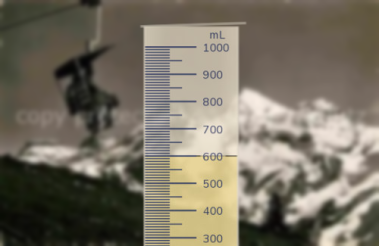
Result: 600 mL
